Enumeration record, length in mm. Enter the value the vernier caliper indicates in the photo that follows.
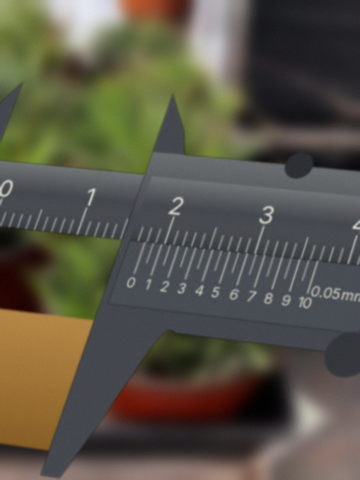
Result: 17.8 mm
